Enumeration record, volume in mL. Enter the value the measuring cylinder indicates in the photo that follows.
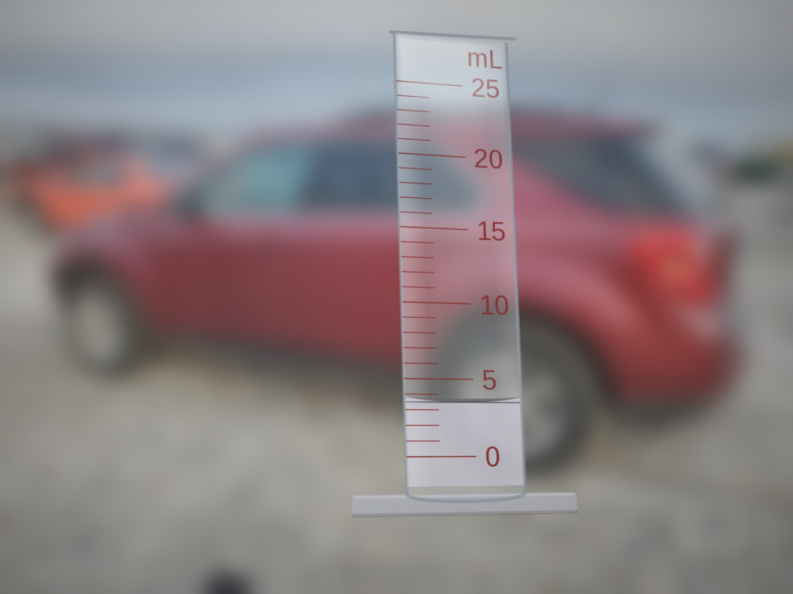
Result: 3.5 mL
